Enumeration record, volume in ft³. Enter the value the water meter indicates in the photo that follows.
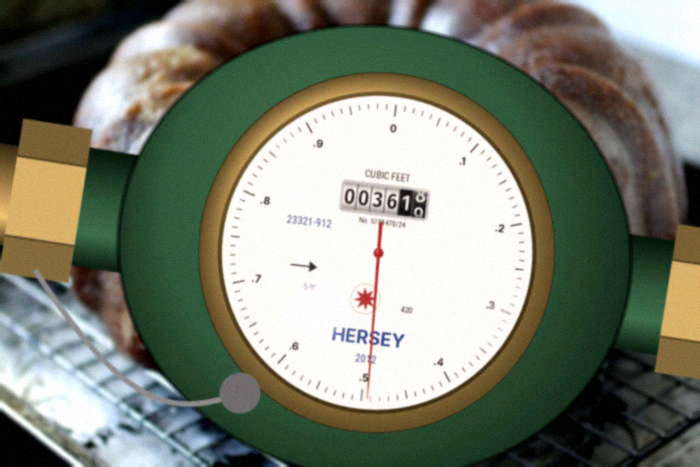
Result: 3618.49 ft³
